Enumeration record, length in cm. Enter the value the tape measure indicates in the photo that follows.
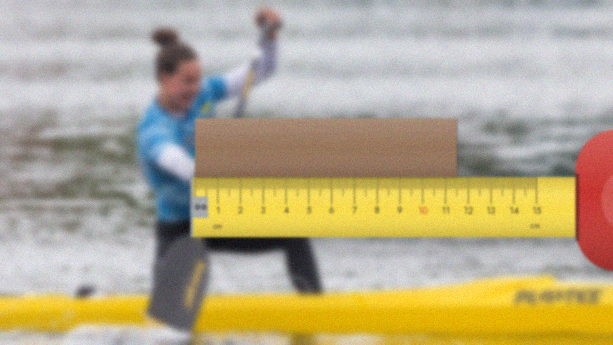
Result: 11.5 cm
